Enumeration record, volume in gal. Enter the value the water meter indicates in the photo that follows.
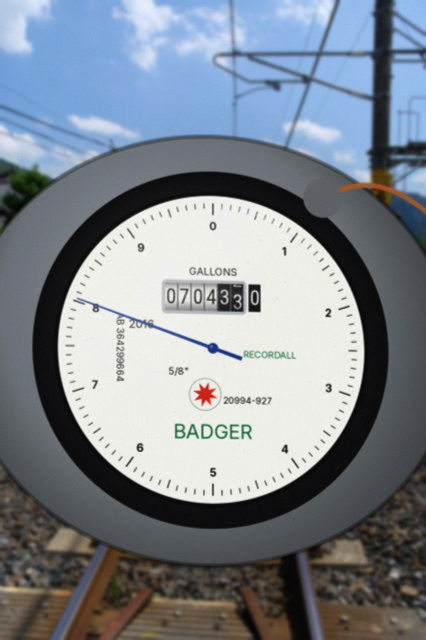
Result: 704328.0 gal
